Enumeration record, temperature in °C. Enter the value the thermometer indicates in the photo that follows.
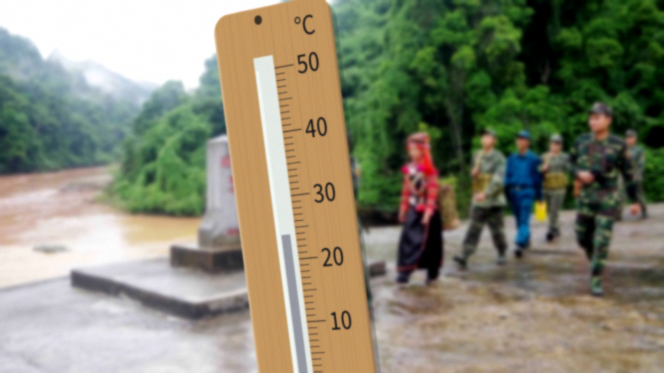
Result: 24 °C
